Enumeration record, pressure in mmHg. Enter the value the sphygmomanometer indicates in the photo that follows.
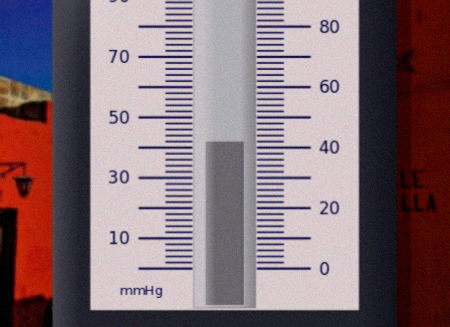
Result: 42 mmHg
